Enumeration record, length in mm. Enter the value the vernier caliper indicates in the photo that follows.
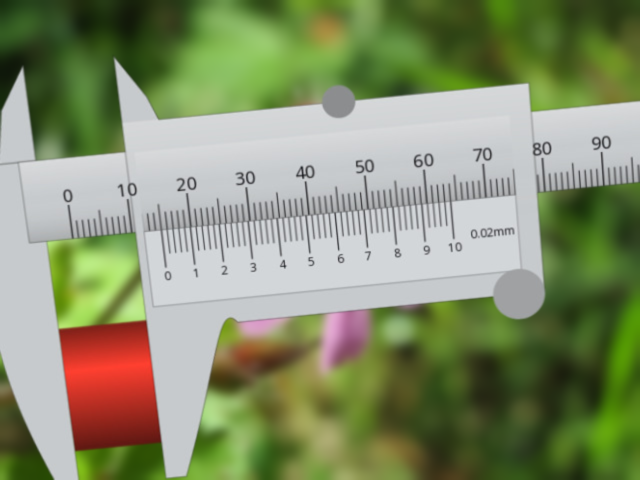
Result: 15.0 mm
